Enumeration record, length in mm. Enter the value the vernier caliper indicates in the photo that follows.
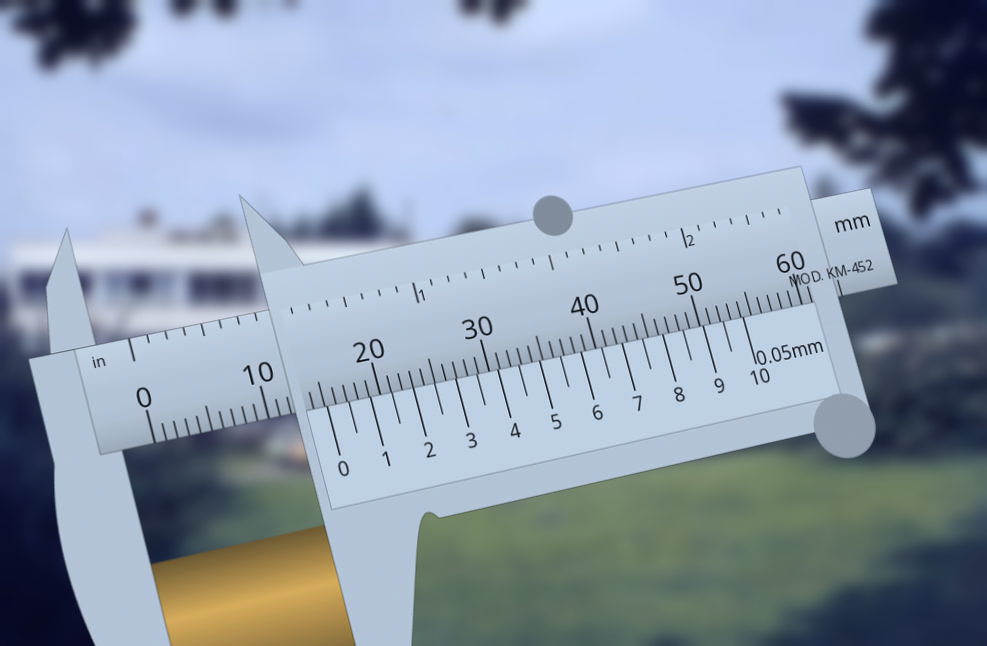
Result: 15.2 mm
